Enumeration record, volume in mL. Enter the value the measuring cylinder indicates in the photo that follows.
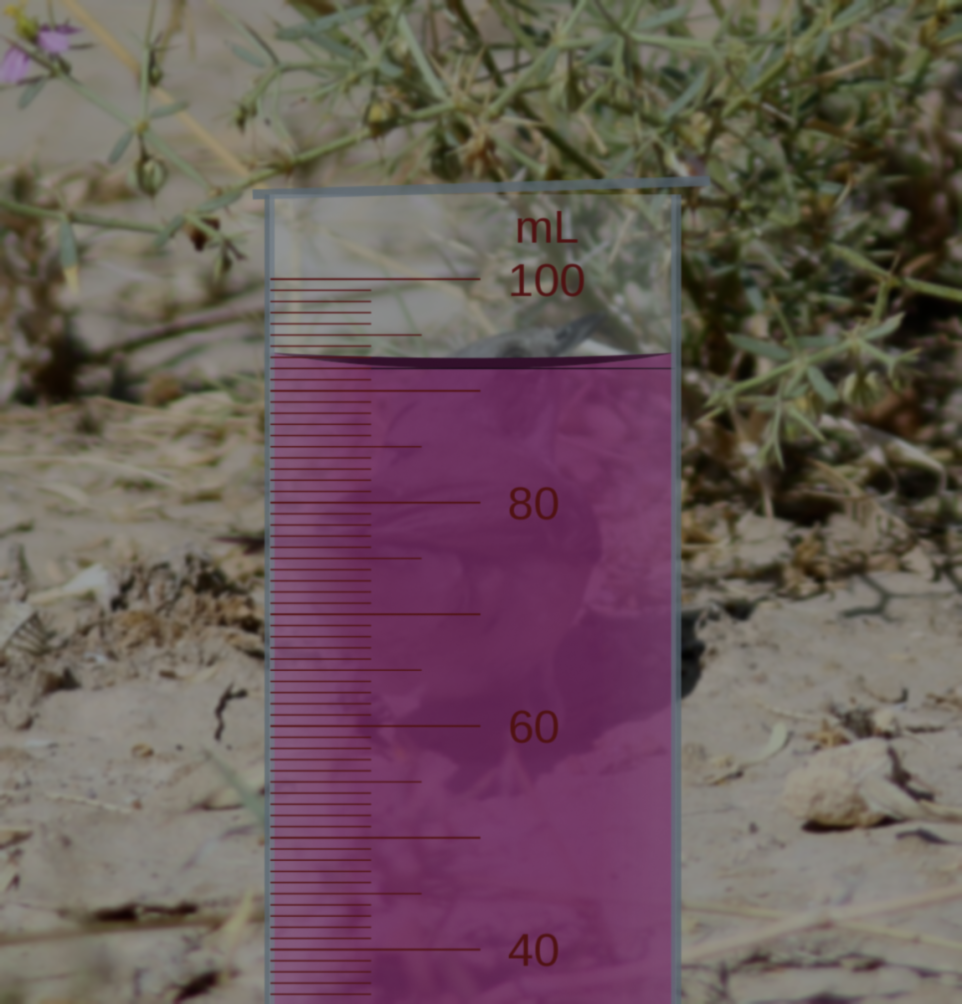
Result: 92 mL
